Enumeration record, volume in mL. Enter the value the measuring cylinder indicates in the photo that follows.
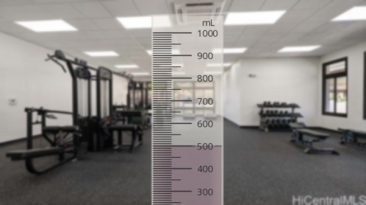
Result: 500 mL
